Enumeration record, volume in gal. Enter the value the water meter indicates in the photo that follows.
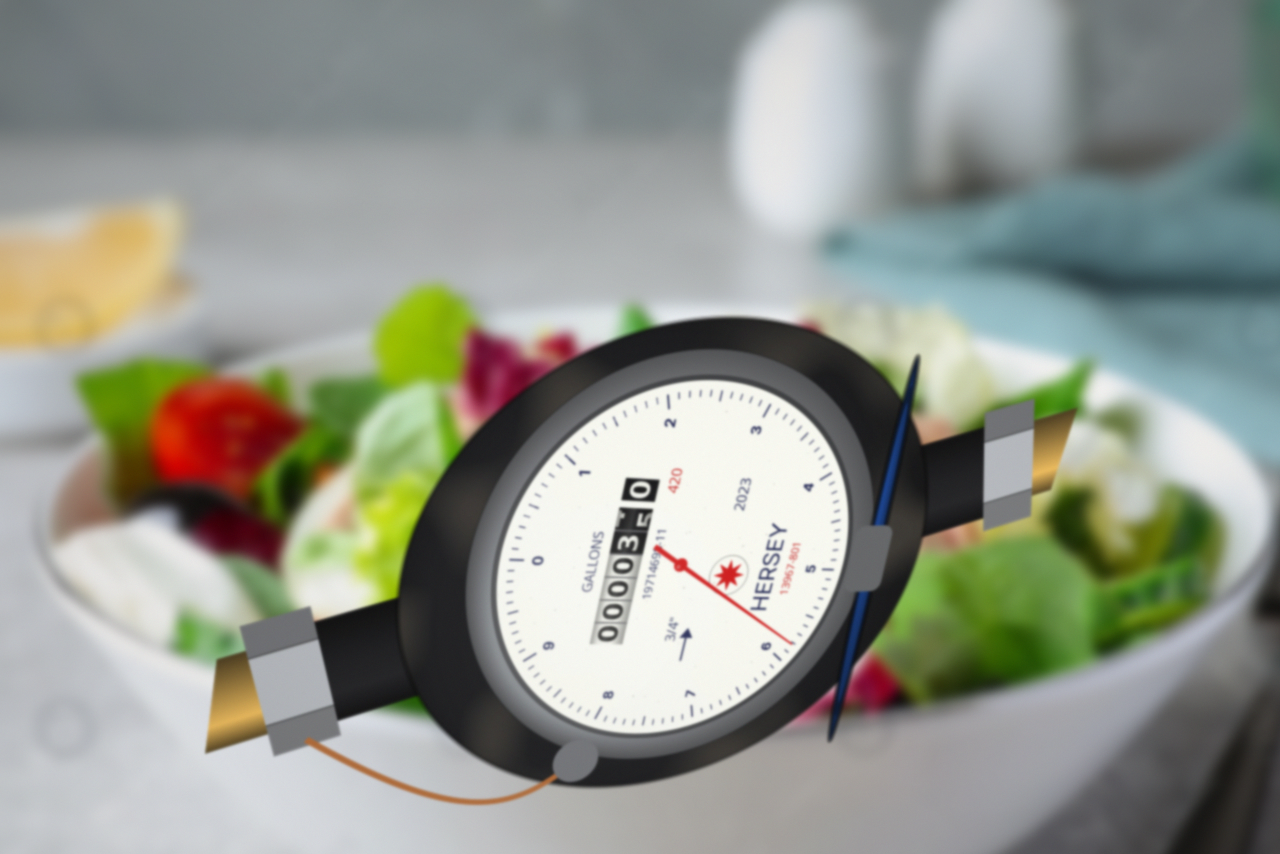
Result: 345.8 gal
